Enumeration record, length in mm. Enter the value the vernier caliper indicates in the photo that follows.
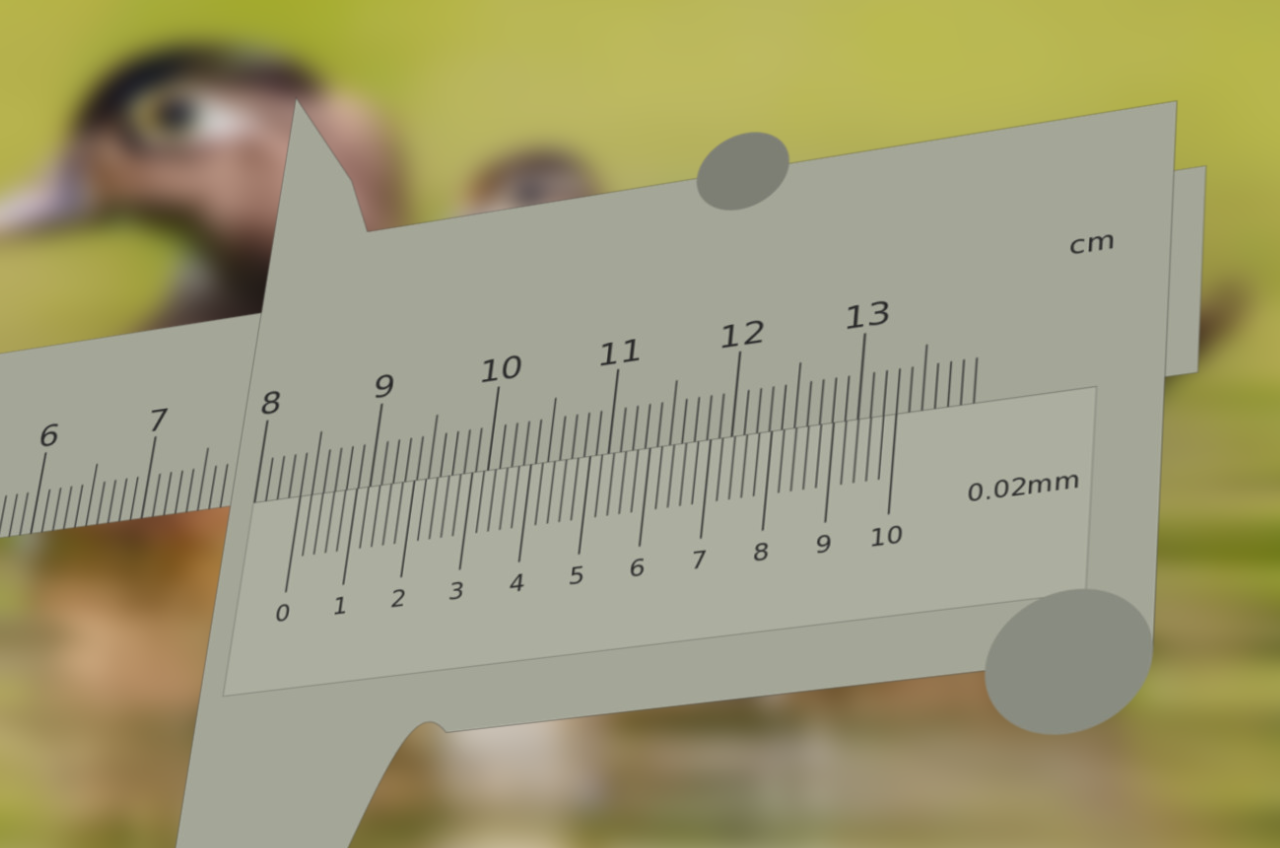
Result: 84.0 mm
